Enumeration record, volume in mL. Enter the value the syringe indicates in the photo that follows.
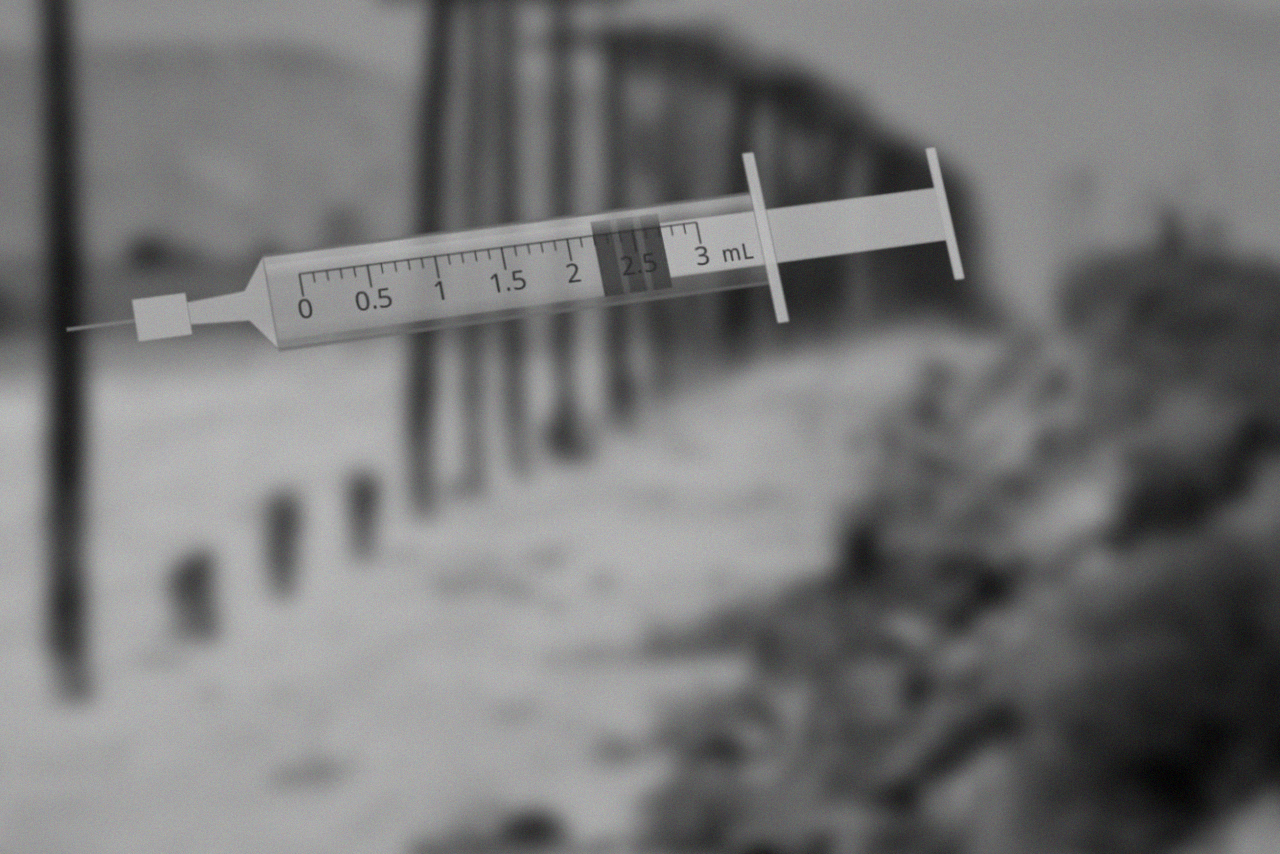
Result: 2.2 mL
